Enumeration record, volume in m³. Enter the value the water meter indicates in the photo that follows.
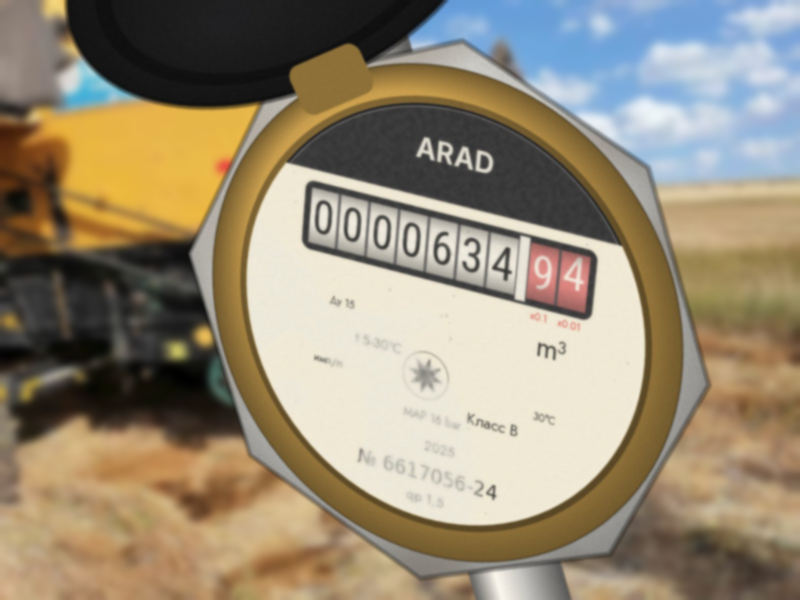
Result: 634.94 m³
